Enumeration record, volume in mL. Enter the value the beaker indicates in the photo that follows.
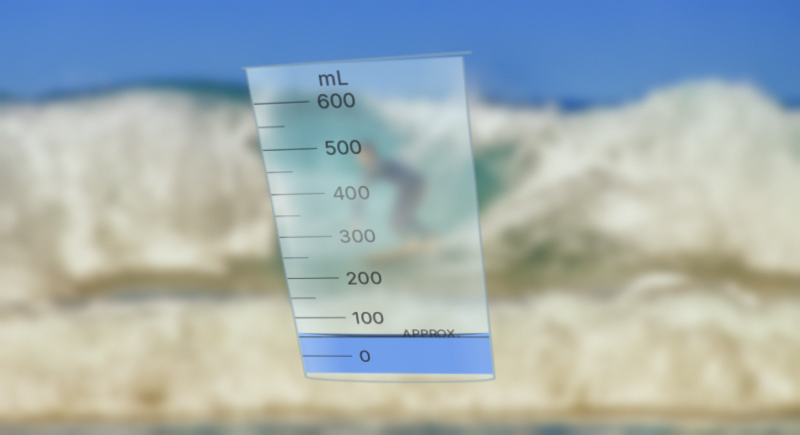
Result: 50 mL
